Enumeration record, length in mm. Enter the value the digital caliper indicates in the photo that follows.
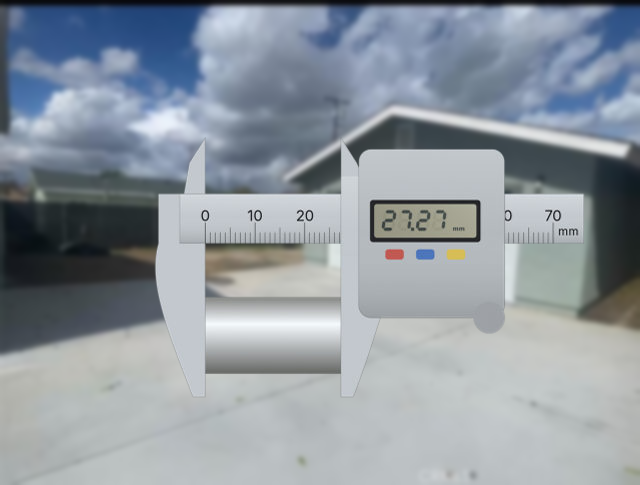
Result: 27.27 mm
